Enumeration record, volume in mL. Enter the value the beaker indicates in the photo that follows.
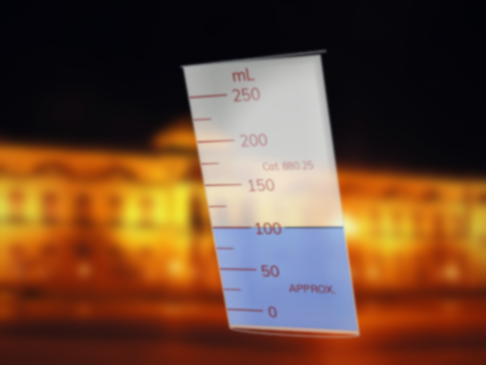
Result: 100 mL
